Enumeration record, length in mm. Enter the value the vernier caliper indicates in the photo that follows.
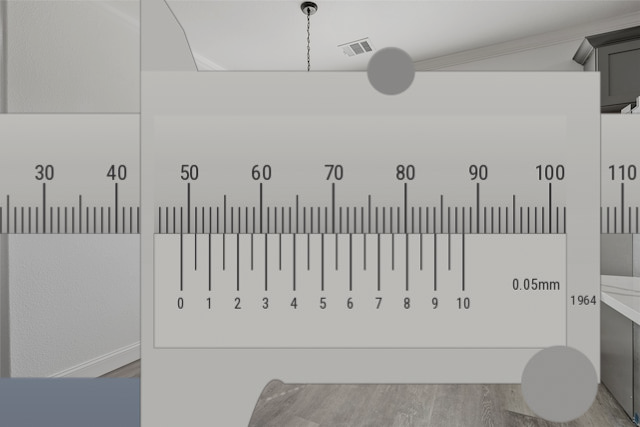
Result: 49.0 mm
